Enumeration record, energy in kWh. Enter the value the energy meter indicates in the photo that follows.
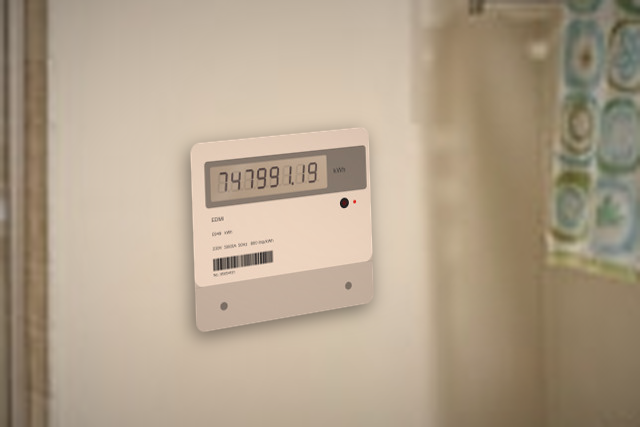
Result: 747991.19 kWh
